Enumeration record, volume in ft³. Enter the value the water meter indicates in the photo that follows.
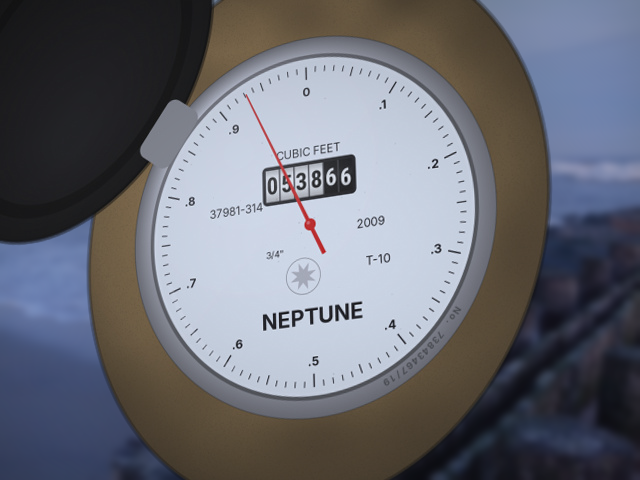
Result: 53865.93 ft³
